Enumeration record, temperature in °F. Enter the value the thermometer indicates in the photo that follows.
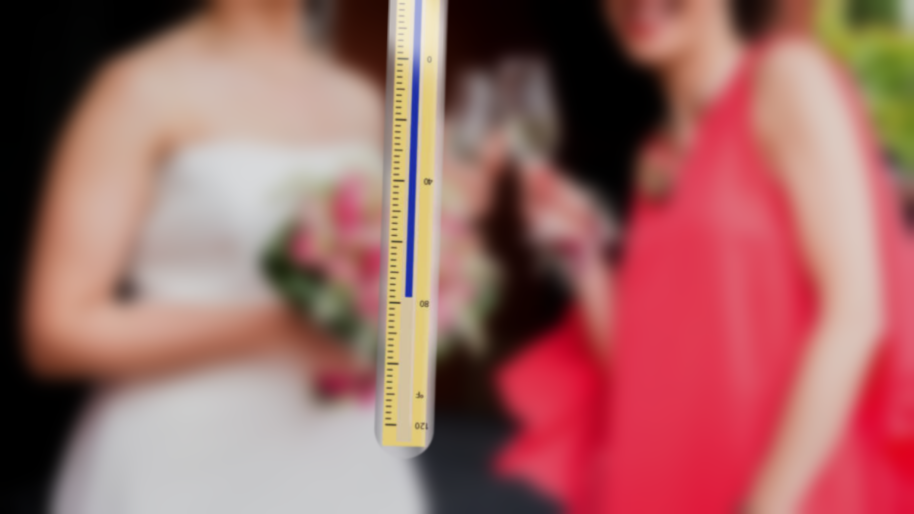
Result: 78 °F
